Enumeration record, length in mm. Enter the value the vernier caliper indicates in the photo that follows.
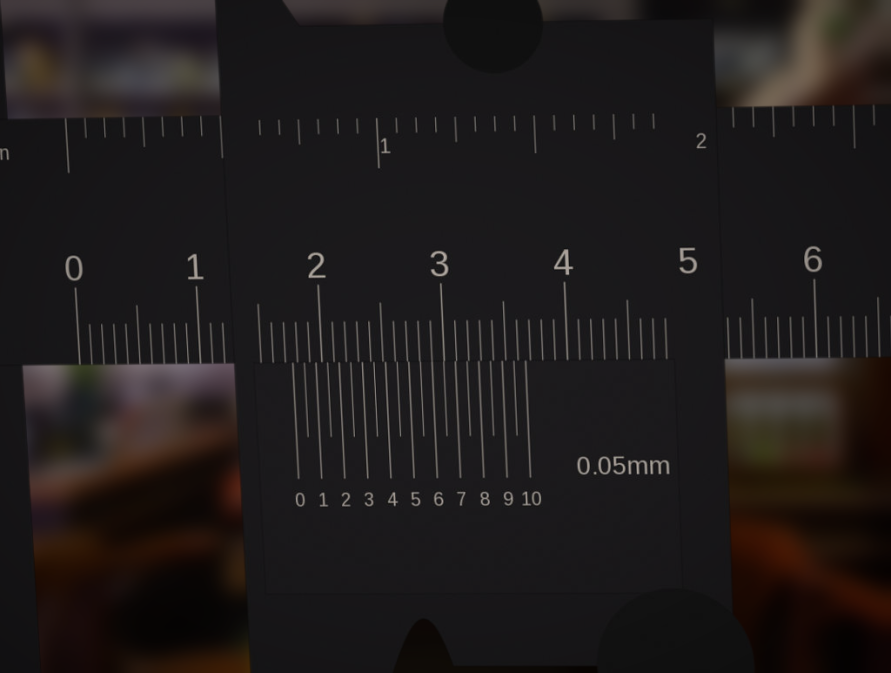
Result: 17.6 mm
